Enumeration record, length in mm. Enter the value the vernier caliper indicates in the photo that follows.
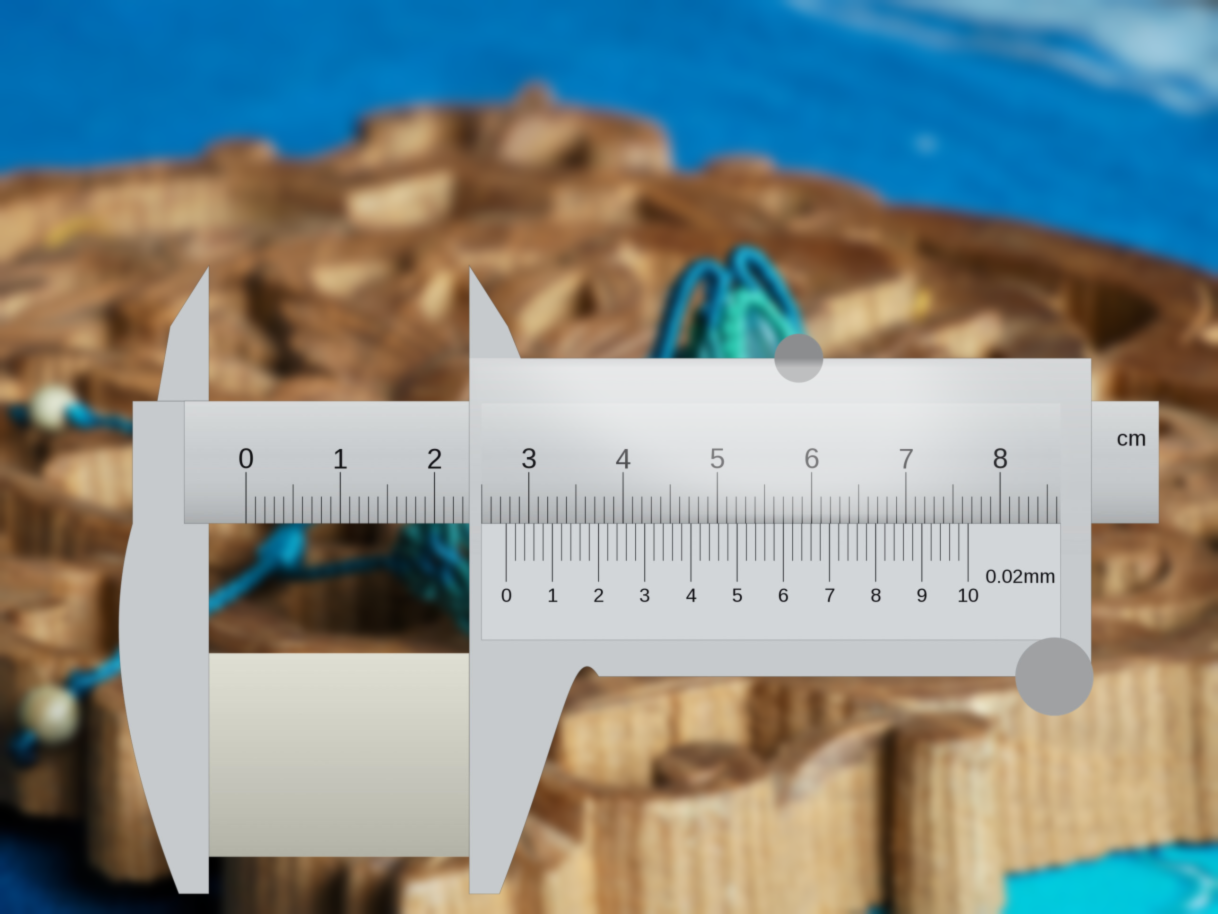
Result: 27.6 mm
